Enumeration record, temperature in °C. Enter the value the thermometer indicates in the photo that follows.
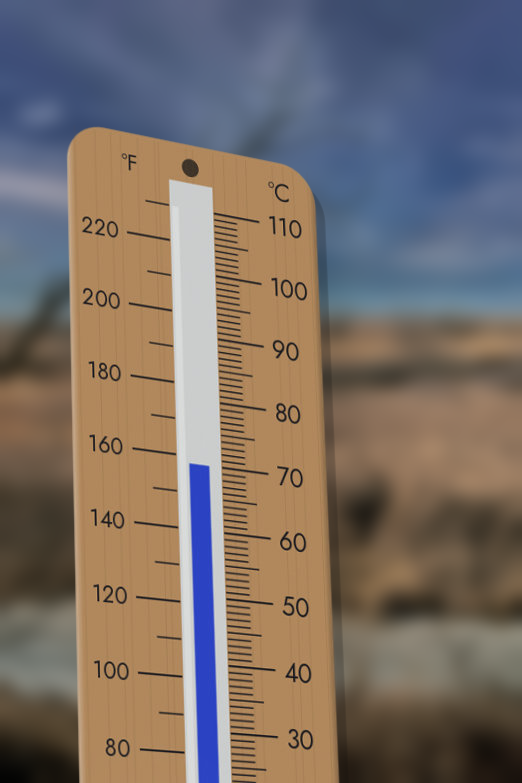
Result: 70 °C
